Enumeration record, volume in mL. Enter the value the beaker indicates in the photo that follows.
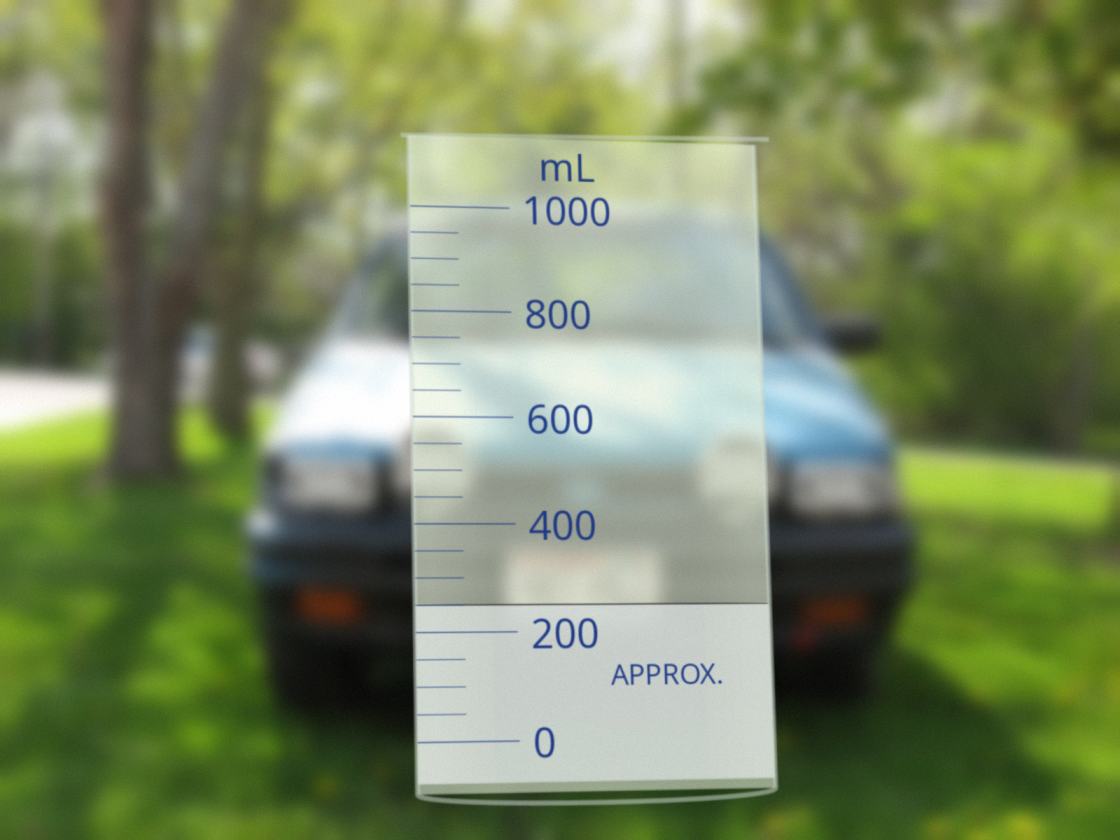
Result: 250 mL
